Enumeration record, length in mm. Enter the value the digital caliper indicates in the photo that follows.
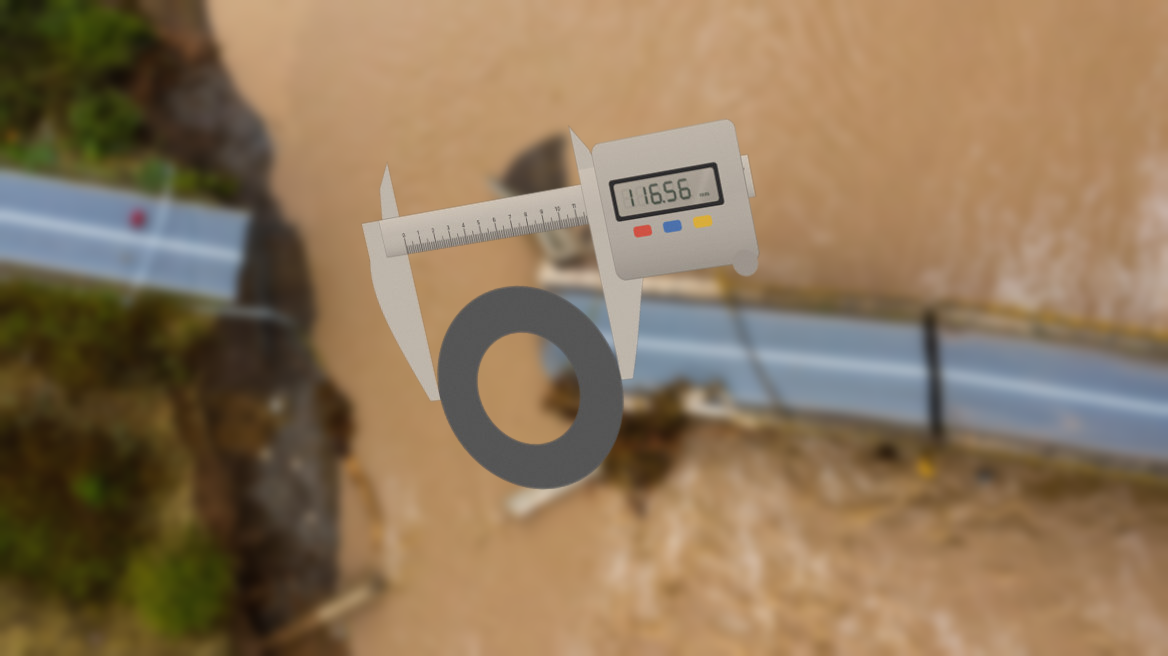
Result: 116.56 mm
